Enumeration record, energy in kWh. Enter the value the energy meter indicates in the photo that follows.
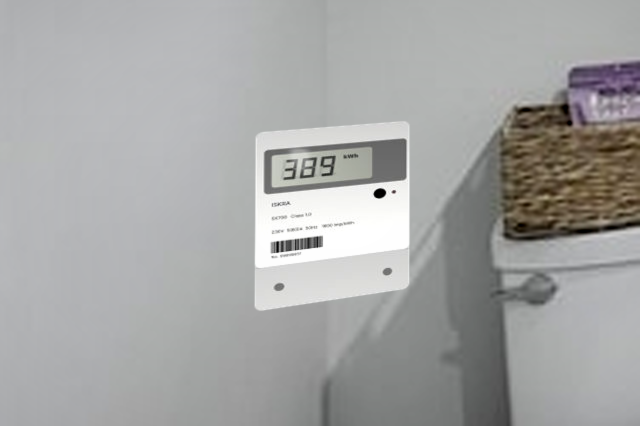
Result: 389 kWh
